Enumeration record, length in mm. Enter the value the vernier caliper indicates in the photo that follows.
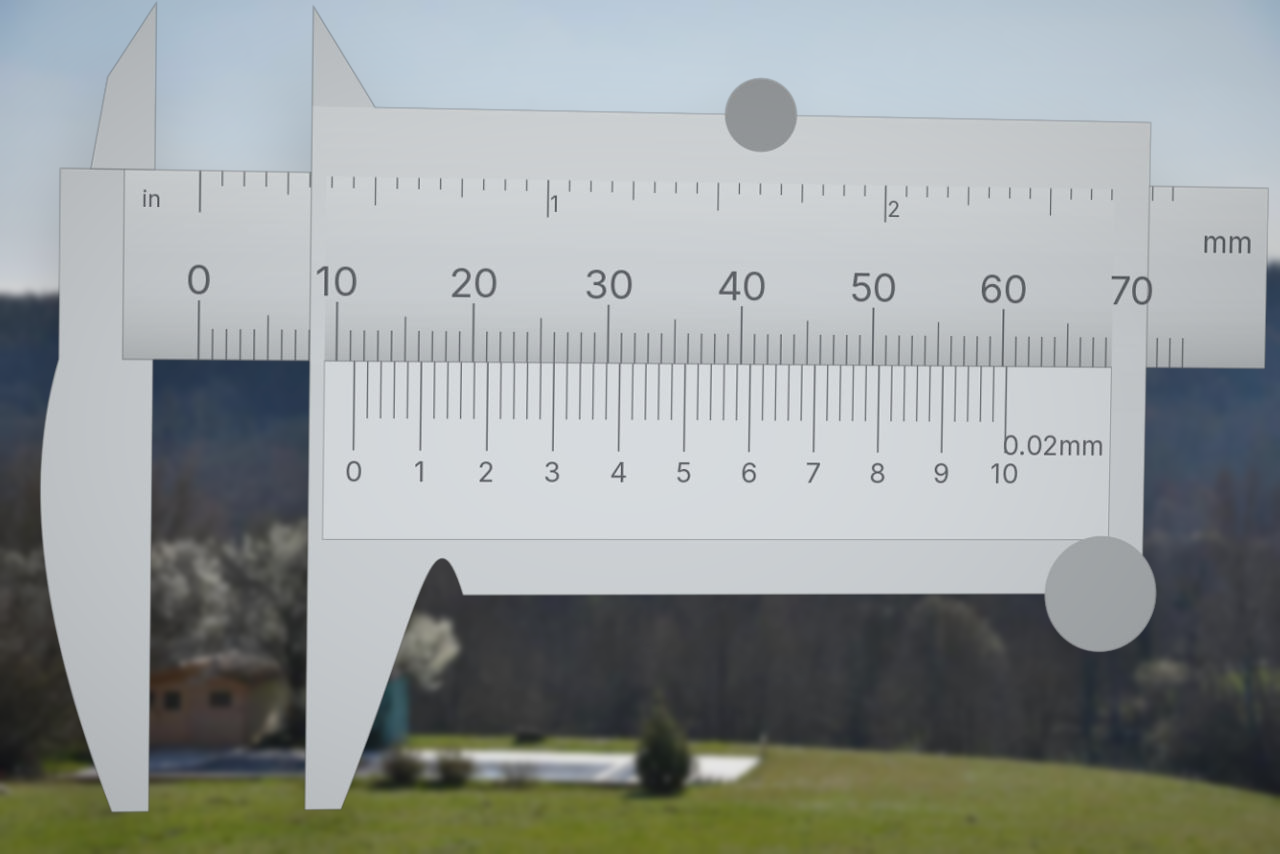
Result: 11.3 mm
